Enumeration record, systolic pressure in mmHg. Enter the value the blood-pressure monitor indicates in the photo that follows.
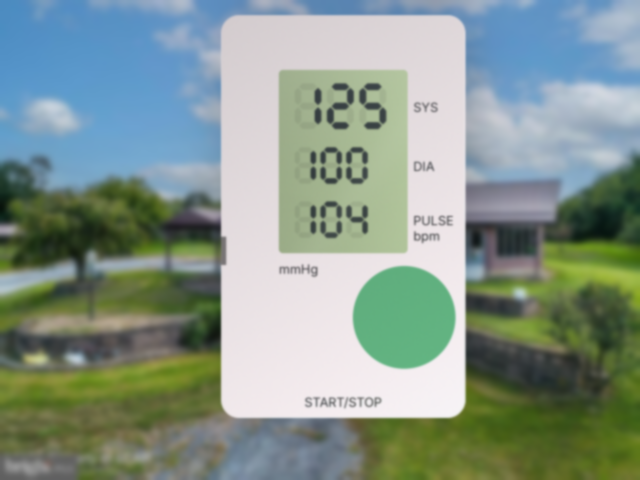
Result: 125 mmHg
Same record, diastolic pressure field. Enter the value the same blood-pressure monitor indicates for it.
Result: 100 mmHg
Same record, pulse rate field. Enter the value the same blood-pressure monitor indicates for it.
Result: 104 bpm
